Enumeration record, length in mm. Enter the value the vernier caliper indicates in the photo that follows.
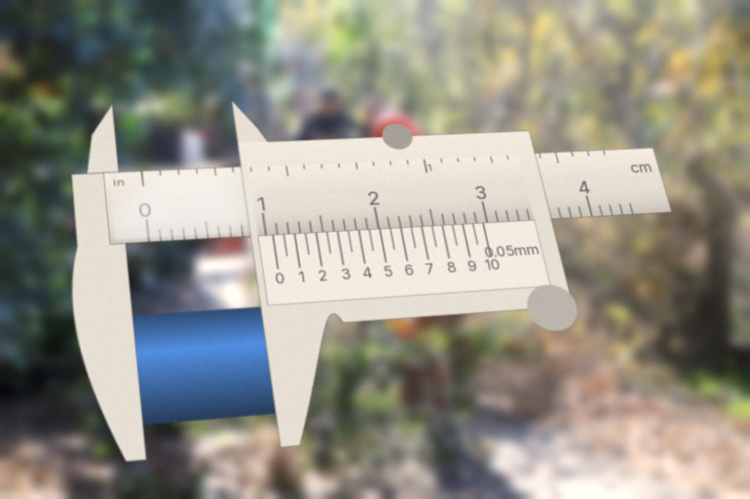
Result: 10.6 mm
